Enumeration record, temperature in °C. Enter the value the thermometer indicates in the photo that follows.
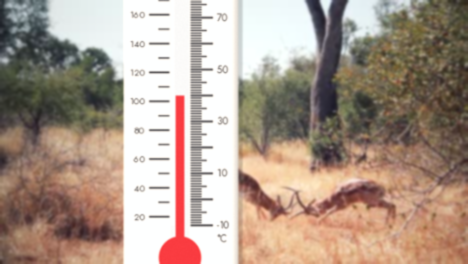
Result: 40 °C
